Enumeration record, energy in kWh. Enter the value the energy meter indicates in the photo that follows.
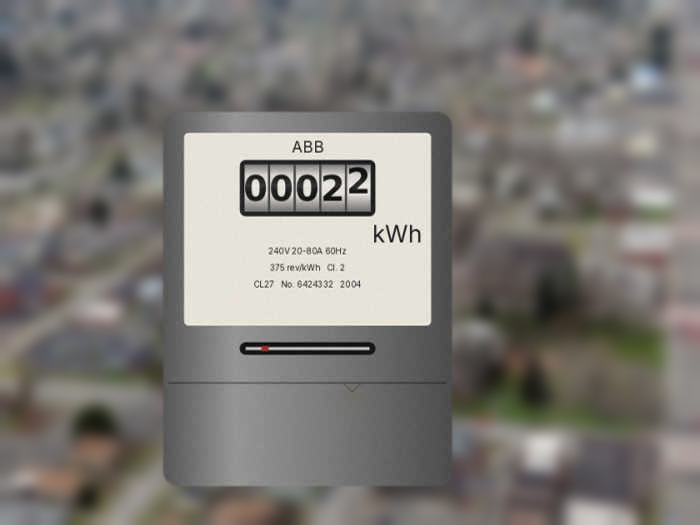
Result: 22 kWh
